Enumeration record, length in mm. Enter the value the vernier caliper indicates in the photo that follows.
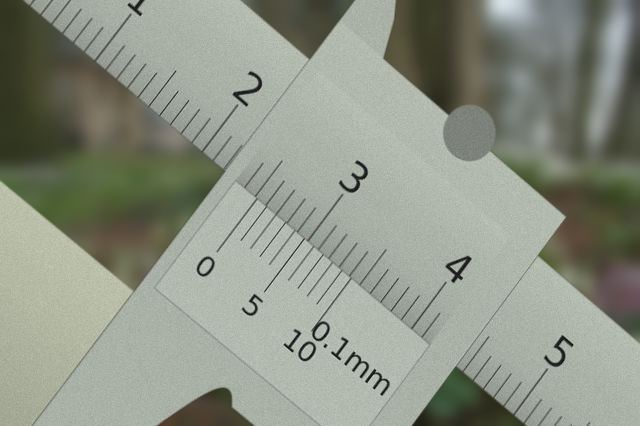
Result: 25.2 mm
